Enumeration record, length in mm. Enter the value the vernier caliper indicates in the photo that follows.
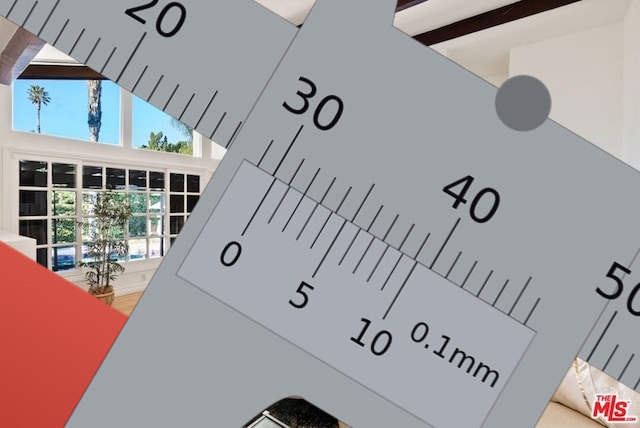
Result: 30.2 mm
